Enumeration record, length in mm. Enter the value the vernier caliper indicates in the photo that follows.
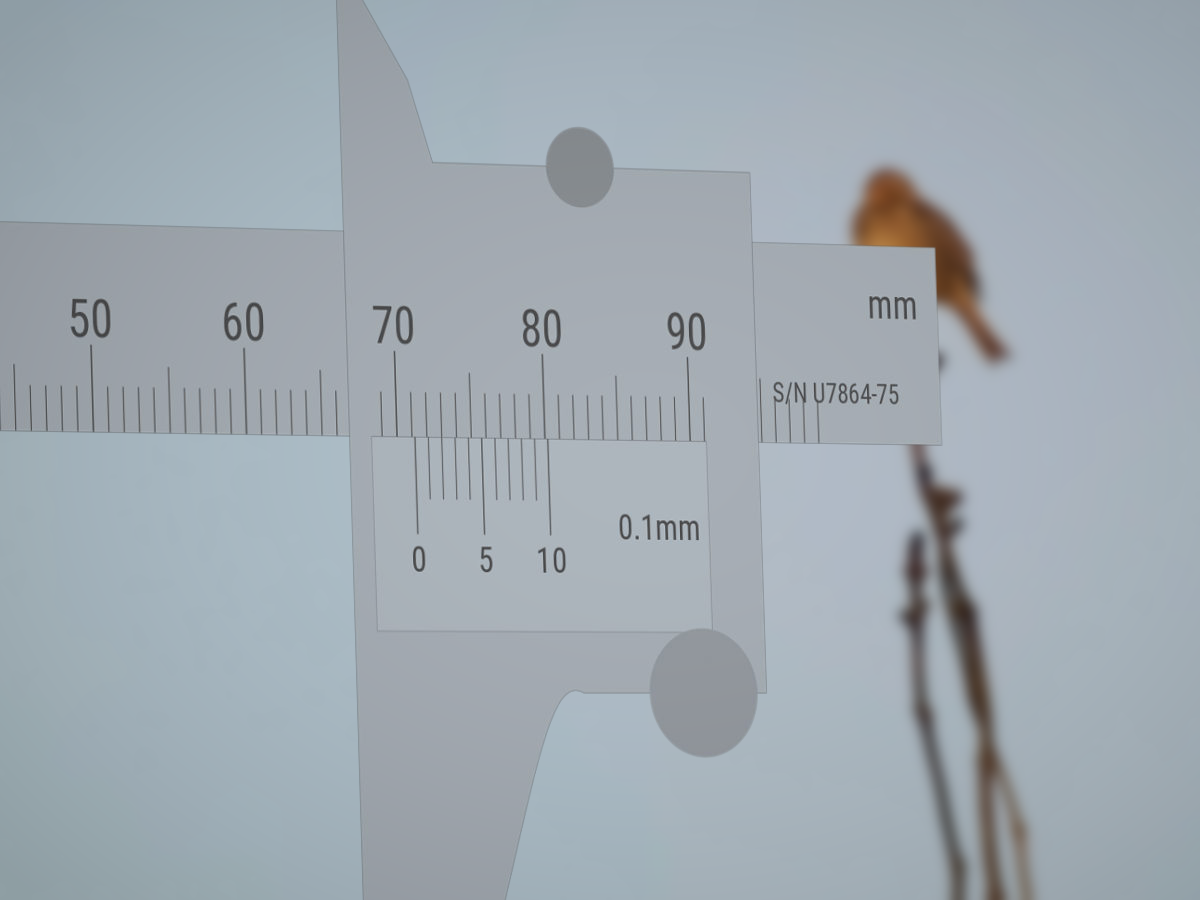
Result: 71.2 mm
